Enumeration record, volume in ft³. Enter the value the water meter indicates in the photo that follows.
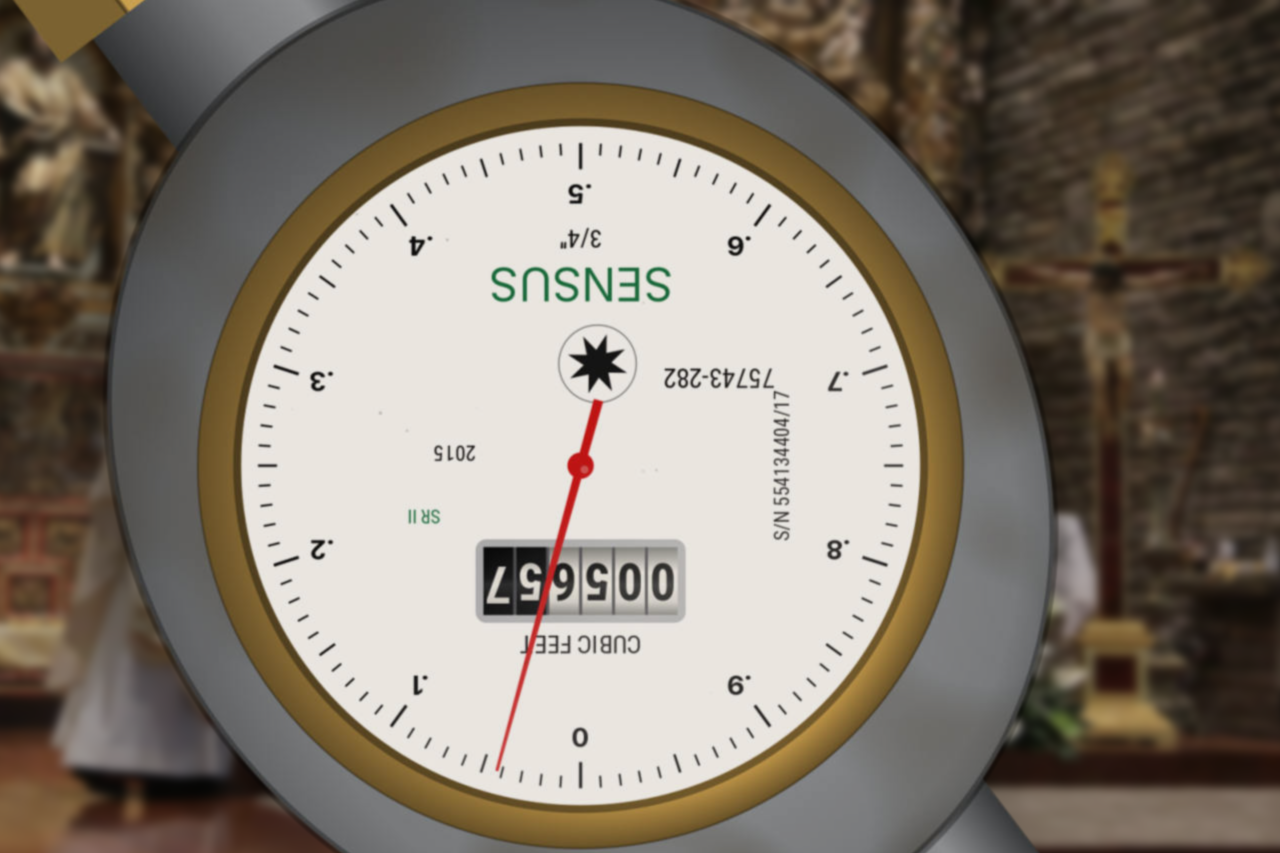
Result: 5657.04 ft³
